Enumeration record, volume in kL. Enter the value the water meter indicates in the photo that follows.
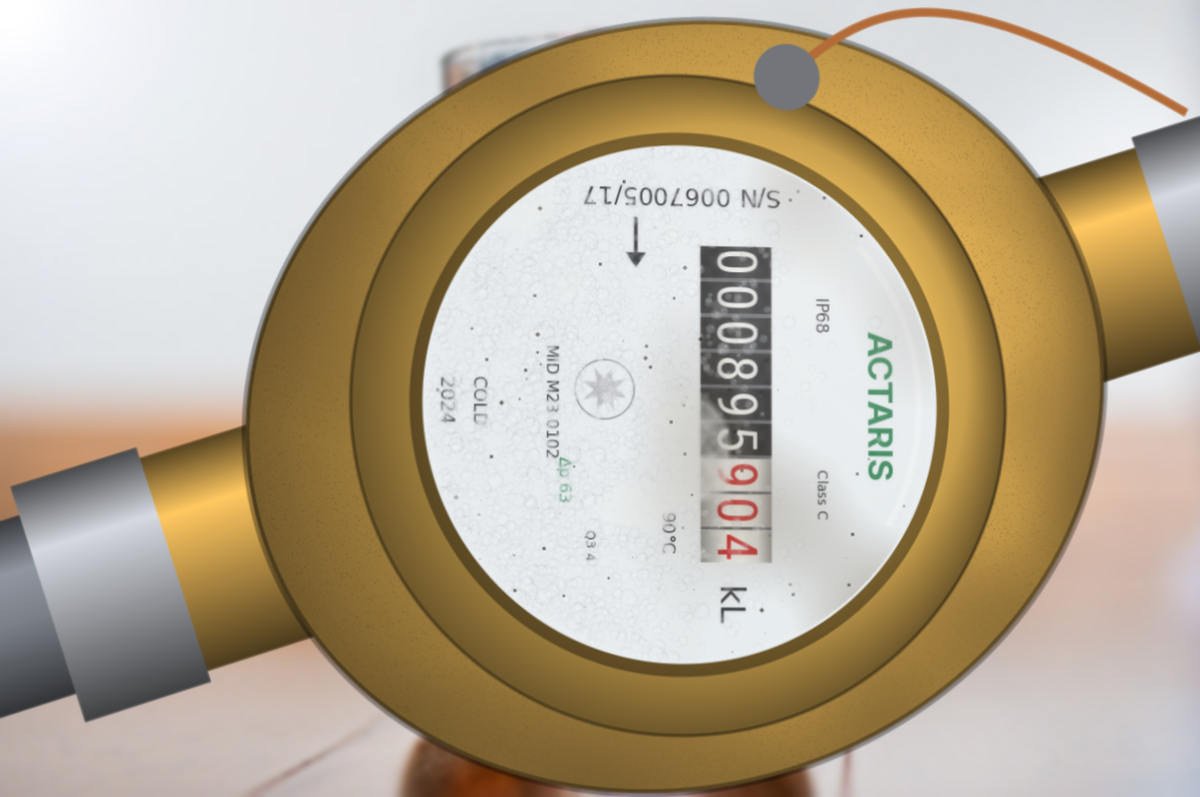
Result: 895.904 kL
